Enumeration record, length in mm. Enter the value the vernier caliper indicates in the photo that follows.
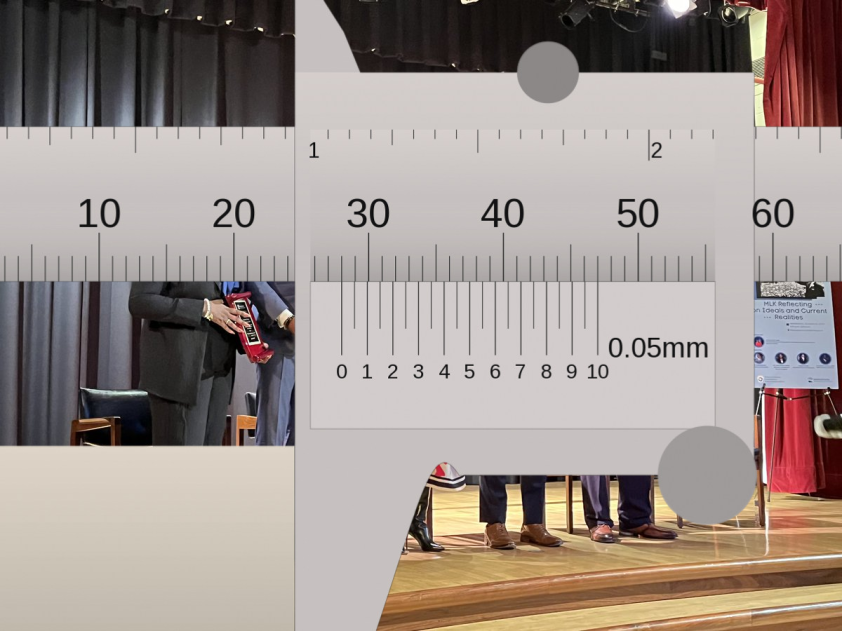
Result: 28.0 mm
